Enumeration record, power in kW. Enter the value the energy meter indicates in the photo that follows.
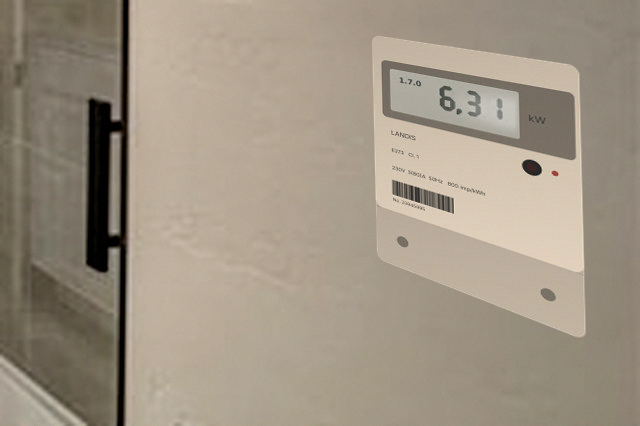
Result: 6.31 kW
